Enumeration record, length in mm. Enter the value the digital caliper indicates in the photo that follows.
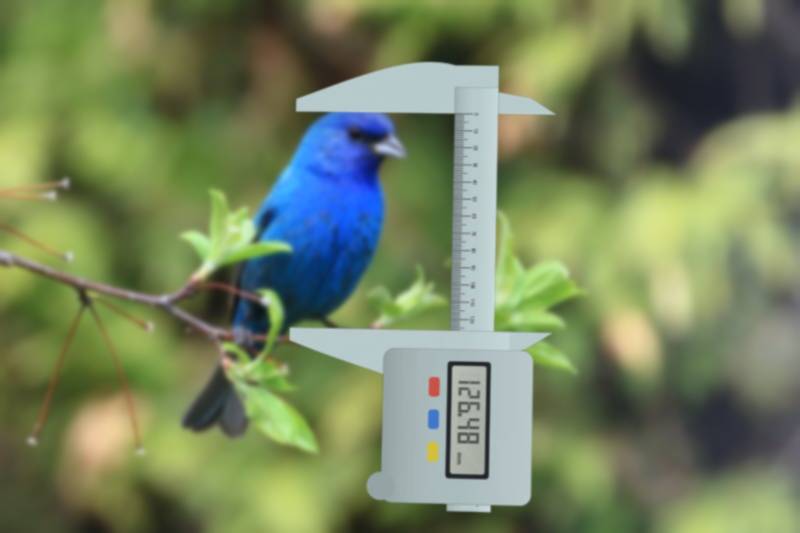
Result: 126.48 mm
